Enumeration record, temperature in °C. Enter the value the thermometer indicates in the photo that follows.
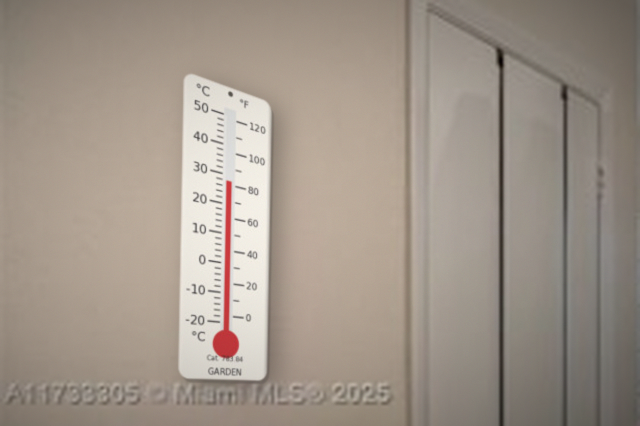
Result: 28 °C
